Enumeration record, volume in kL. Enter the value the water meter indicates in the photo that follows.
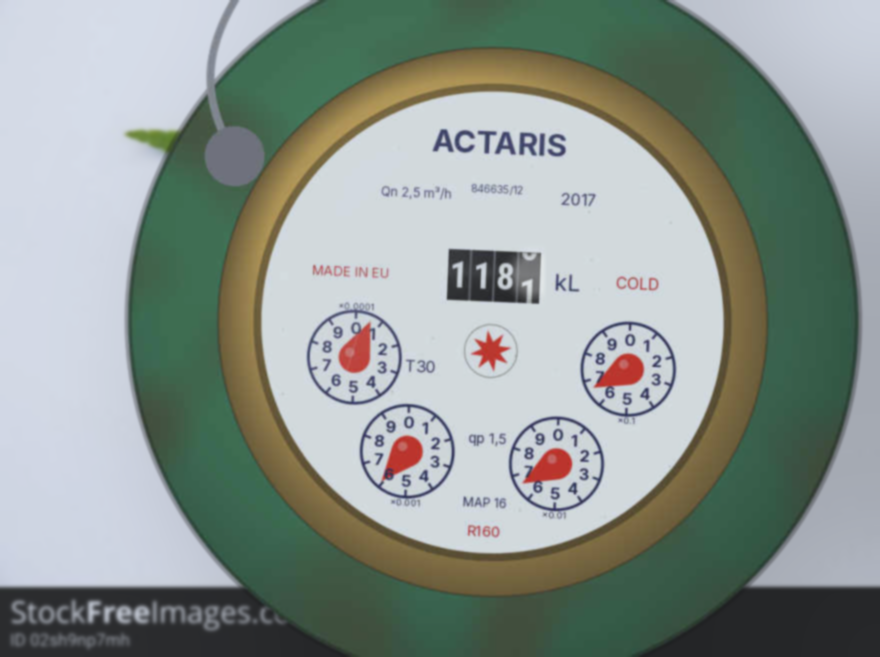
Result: 1180.6660 kL
